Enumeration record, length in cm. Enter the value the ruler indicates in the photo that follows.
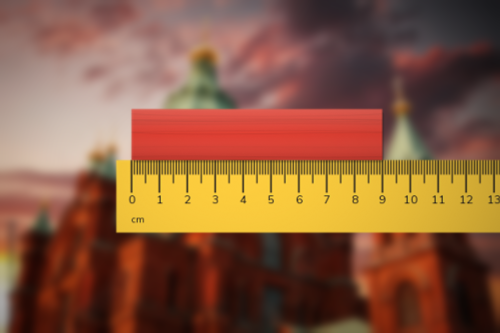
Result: 9 cm
